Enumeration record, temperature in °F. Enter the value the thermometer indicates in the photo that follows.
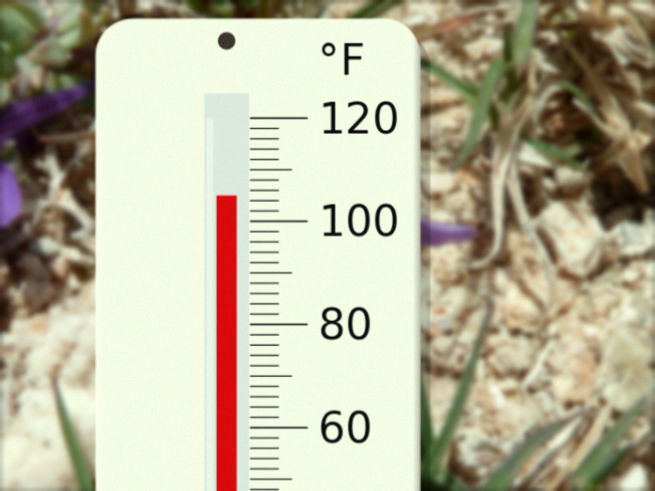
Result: 105 °F
